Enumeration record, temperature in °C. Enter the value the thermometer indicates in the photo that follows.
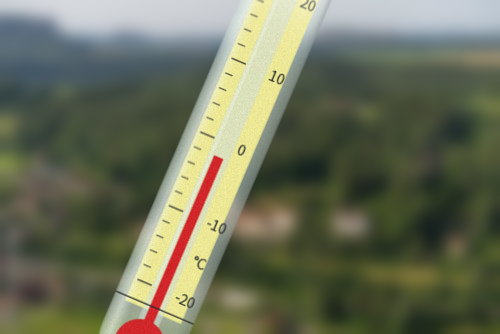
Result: -2 °C
